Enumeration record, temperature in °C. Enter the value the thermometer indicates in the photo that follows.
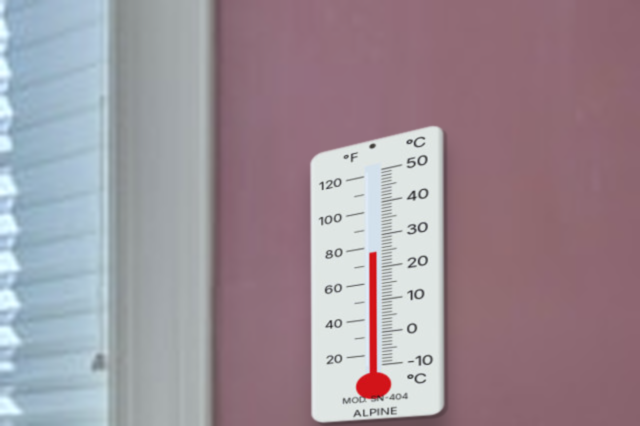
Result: 25 °C
